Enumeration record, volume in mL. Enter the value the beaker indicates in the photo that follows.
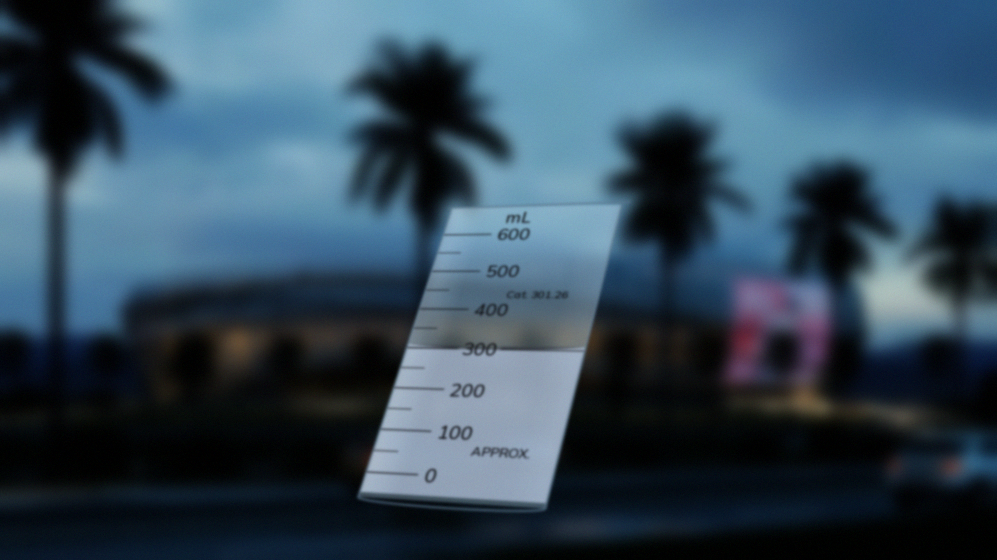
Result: 300 mL
